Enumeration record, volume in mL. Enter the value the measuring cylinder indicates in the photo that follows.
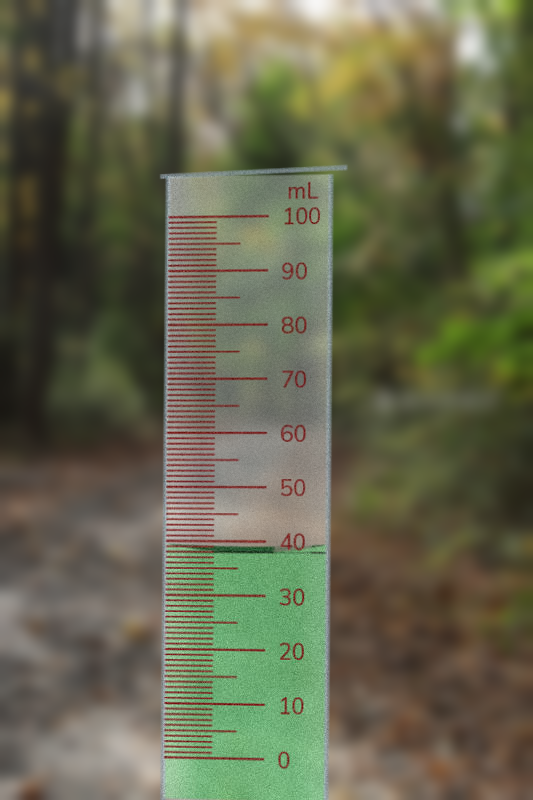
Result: 38 mL
